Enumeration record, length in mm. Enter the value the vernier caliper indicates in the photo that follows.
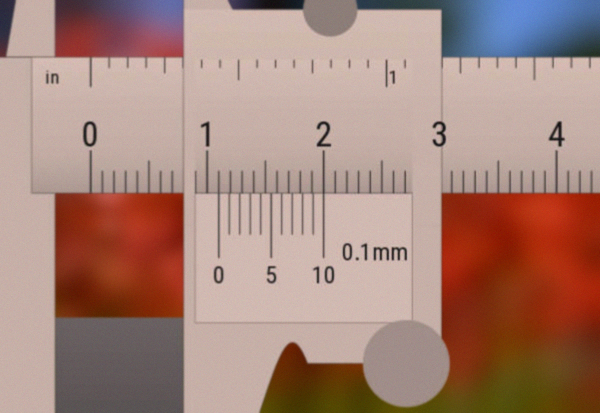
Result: 11.0 mm
